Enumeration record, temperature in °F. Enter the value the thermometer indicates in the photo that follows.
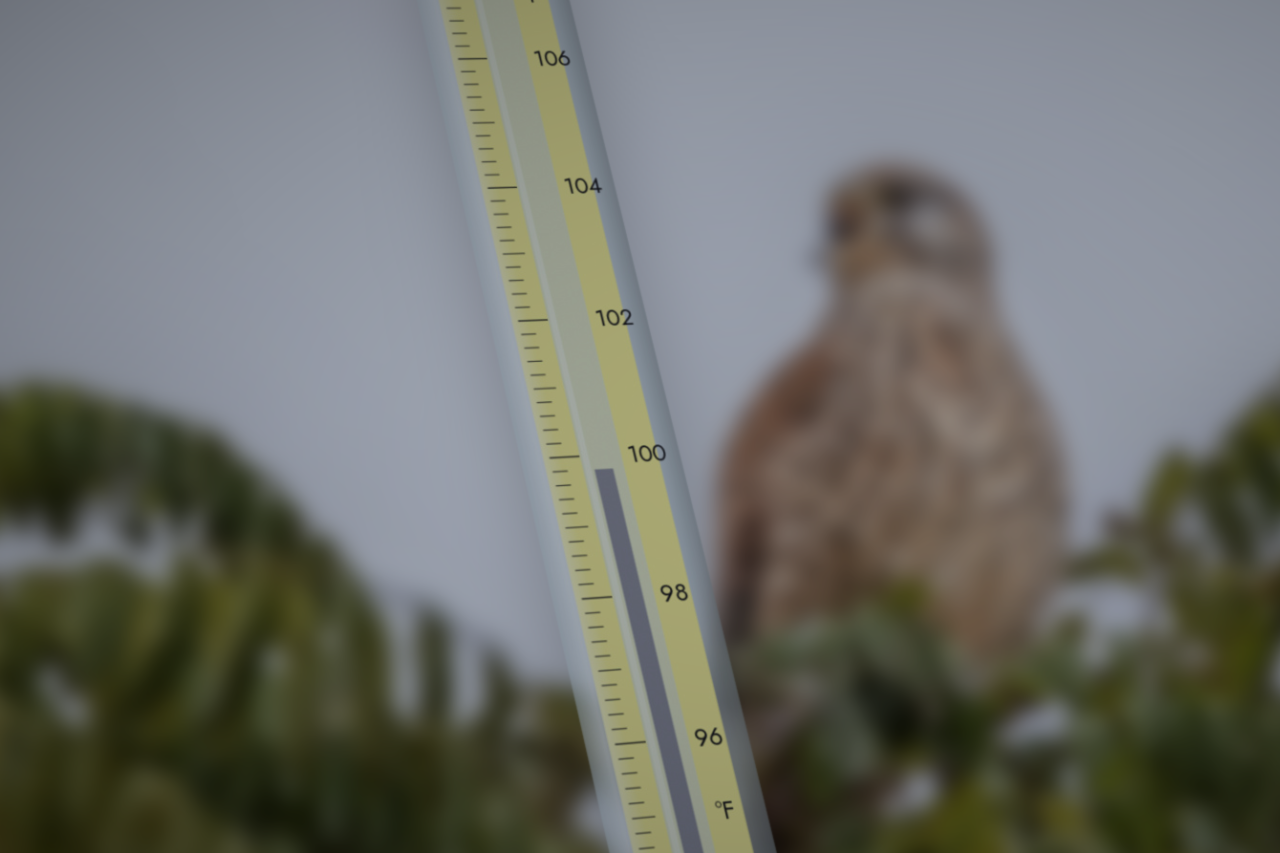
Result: 99.8 °F
